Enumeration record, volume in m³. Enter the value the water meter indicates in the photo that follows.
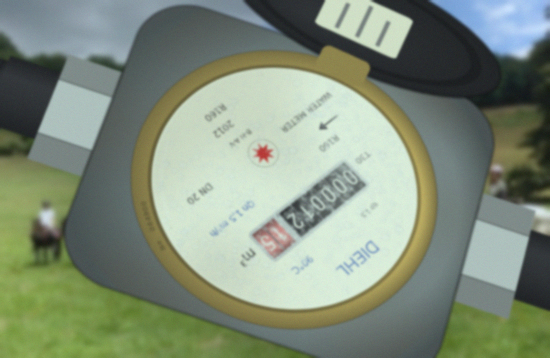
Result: 12.15 m³
